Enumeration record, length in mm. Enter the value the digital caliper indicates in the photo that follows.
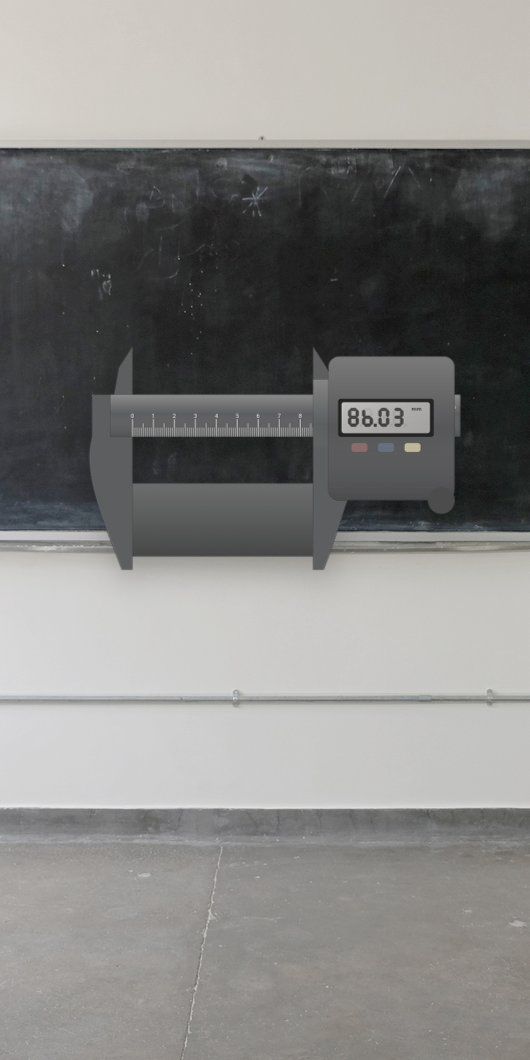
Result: 86.03 mm
